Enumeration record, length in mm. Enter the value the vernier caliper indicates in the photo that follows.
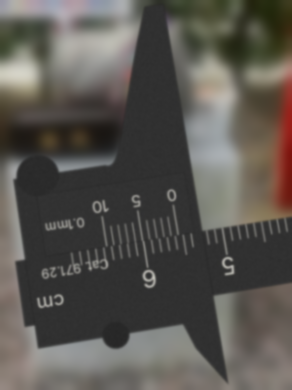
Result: 55.6 mm
